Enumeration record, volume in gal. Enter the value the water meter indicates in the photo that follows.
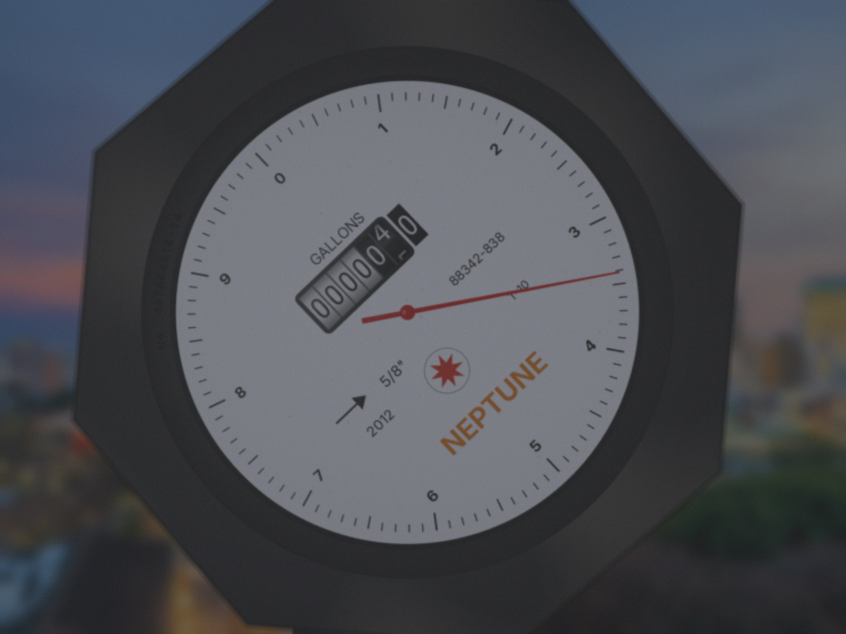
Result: 43.4 gal
